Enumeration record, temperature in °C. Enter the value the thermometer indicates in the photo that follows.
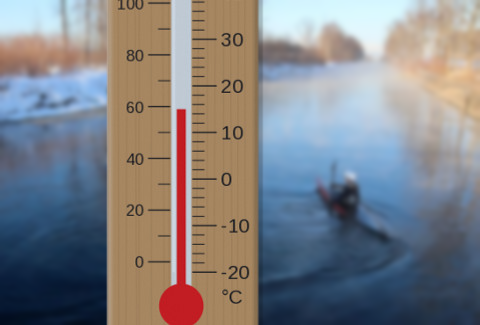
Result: 15 °C
